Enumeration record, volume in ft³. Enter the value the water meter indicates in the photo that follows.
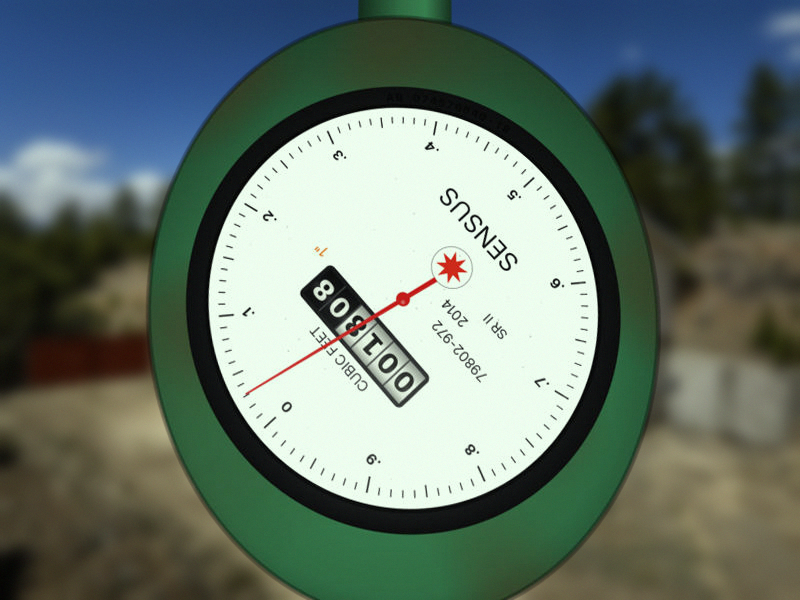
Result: 1808.03 ft³
